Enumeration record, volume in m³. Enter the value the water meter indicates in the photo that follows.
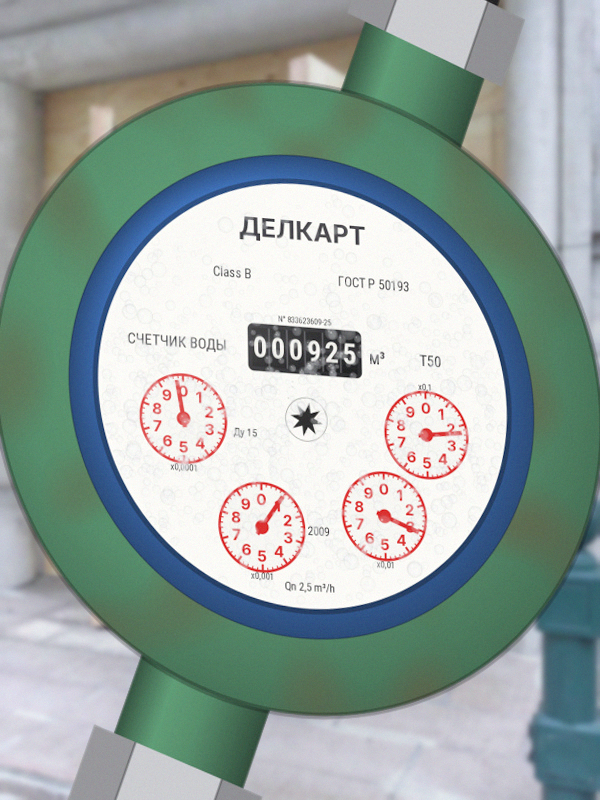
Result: 925.2309 m³
